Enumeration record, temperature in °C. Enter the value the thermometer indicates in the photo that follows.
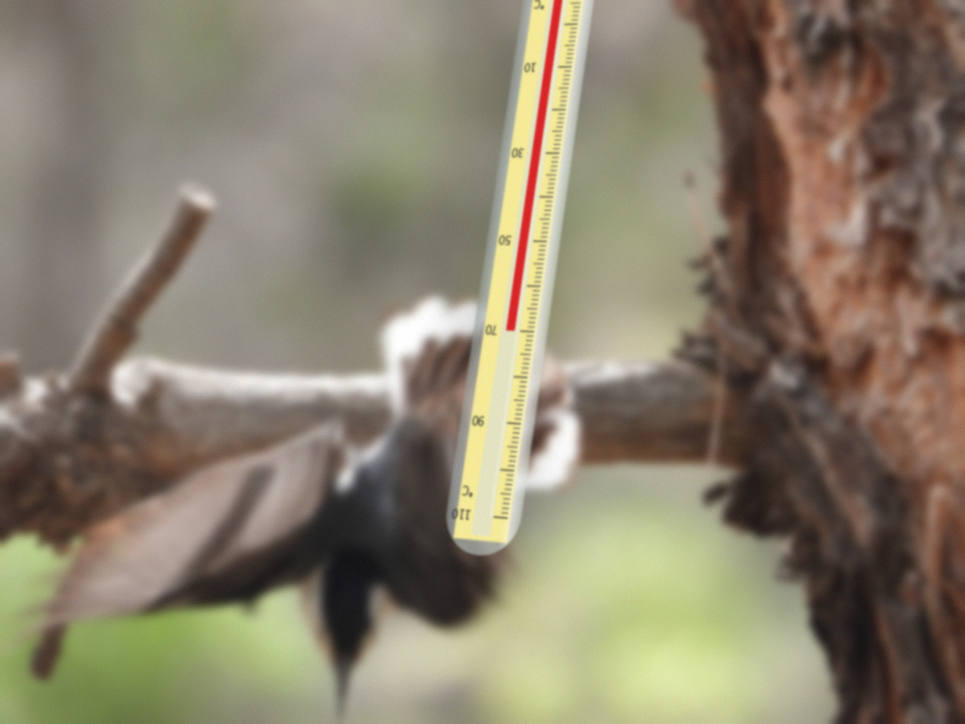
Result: 70 °C
